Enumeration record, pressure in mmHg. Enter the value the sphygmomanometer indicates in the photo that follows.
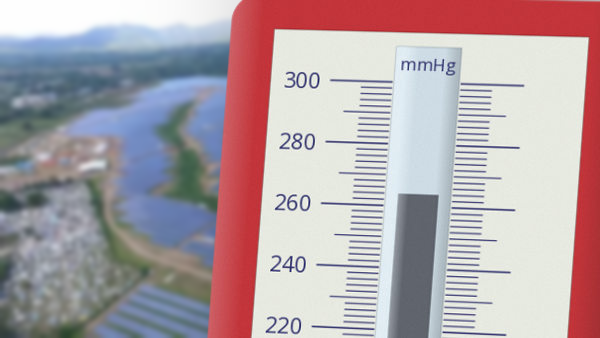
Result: 264 mmHg
